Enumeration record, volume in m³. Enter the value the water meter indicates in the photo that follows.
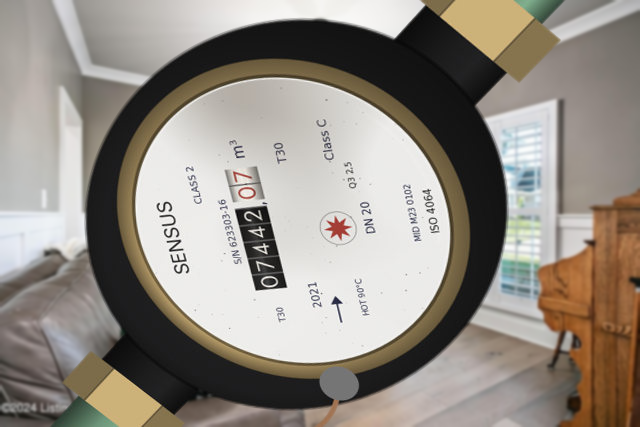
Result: 7442.07 m³
